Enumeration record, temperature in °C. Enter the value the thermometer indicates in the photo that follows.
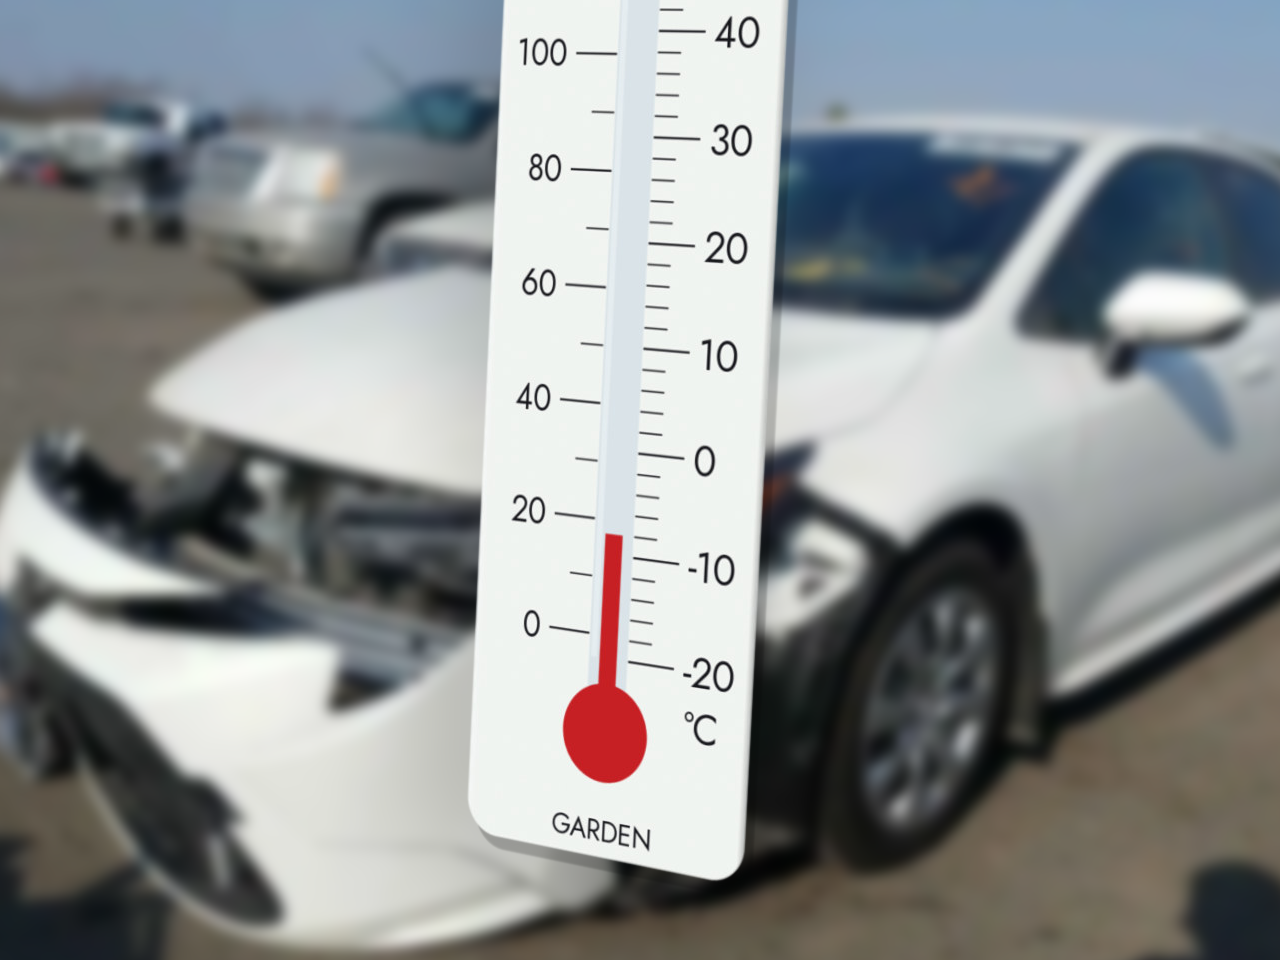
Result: -8 °C
